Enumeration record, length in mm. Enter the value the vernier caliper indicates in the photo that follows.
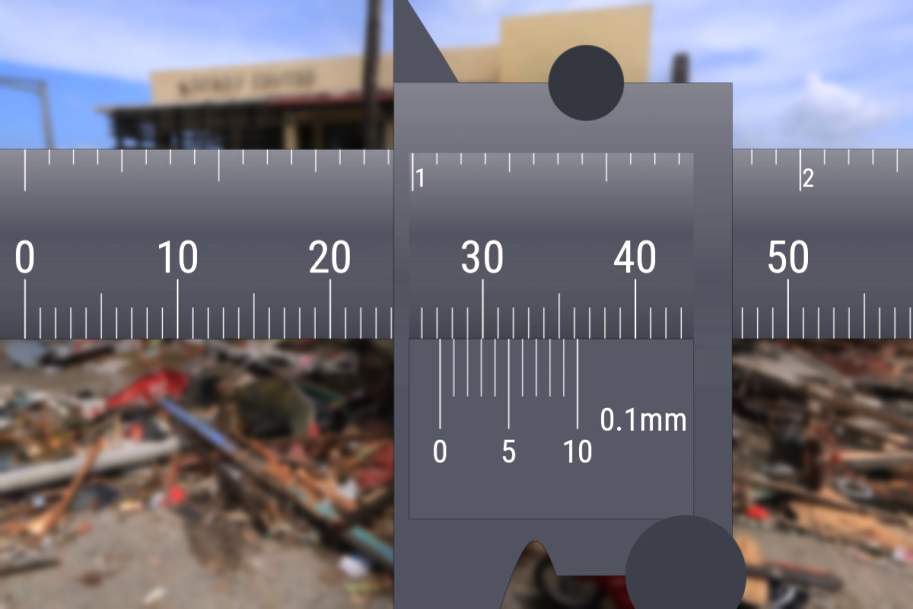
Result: 27.2 mm
